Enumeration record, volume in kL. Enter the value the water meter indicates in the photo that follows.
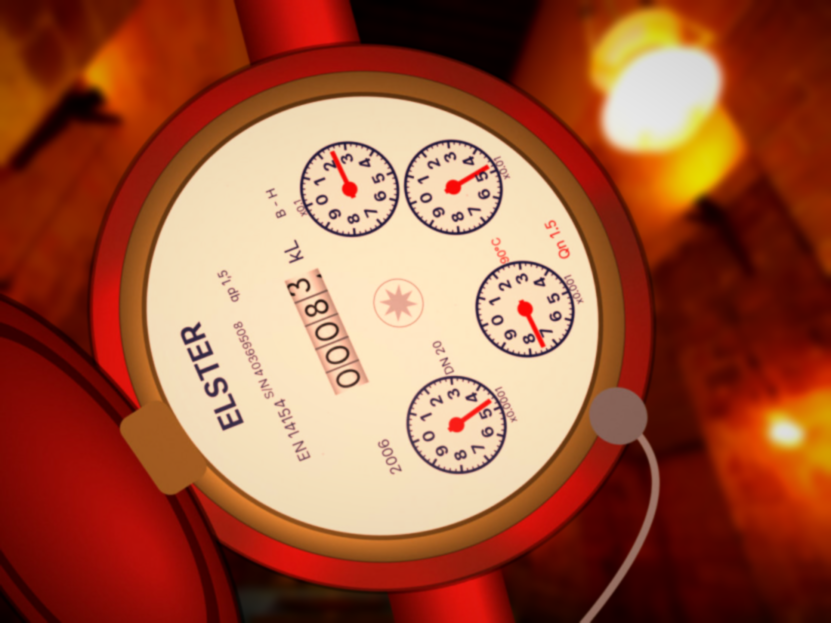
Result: 83.2474 kL
